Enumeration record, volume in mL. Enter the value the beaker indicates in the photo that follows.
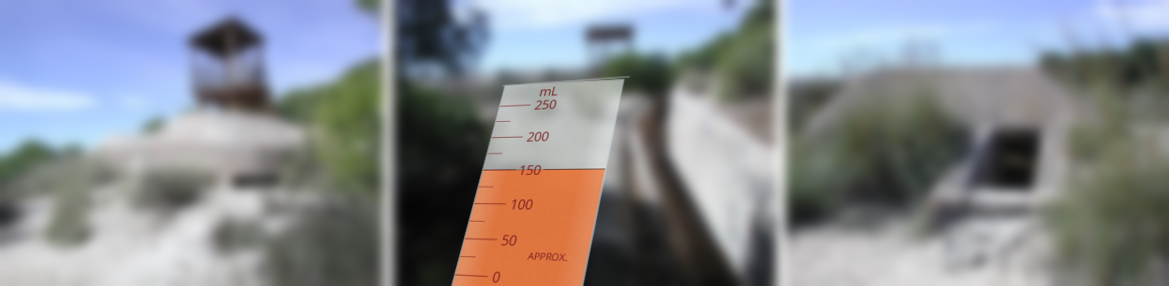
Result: 150 mL
